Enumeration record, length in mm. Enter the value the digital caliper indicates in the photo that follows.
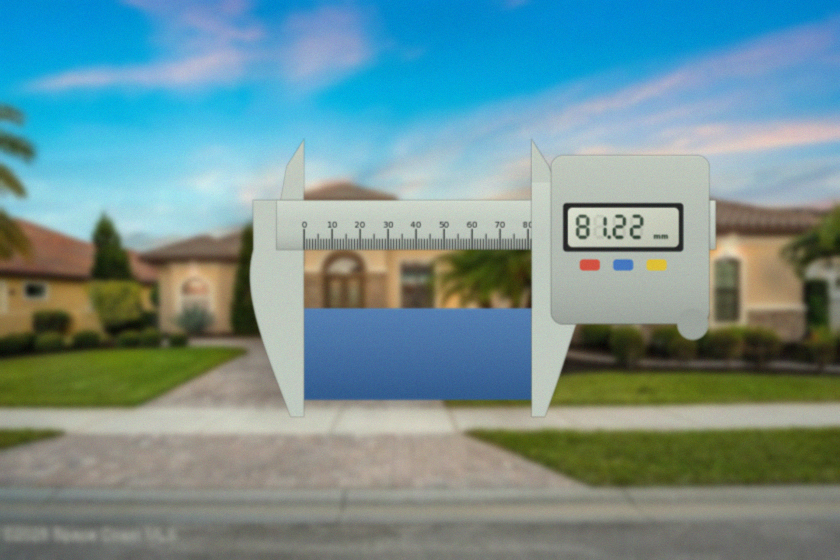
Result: 81.22 mm
